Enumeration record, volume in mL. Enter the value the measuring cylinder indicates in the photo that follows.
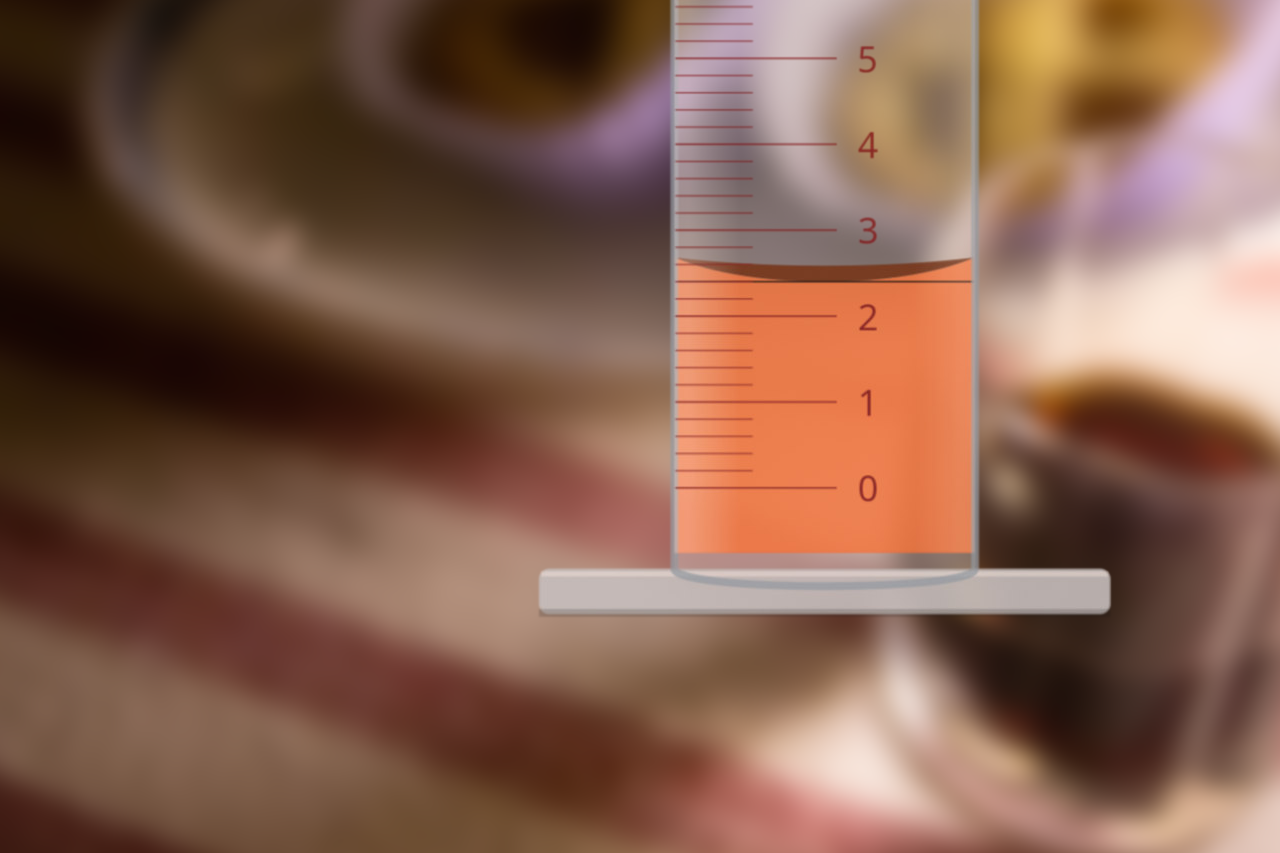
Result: 2.4 mL
